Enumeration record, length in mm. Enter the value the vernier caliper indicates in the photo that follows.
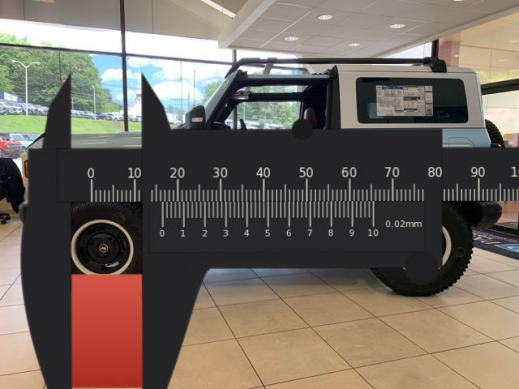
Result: 16.5 mm
